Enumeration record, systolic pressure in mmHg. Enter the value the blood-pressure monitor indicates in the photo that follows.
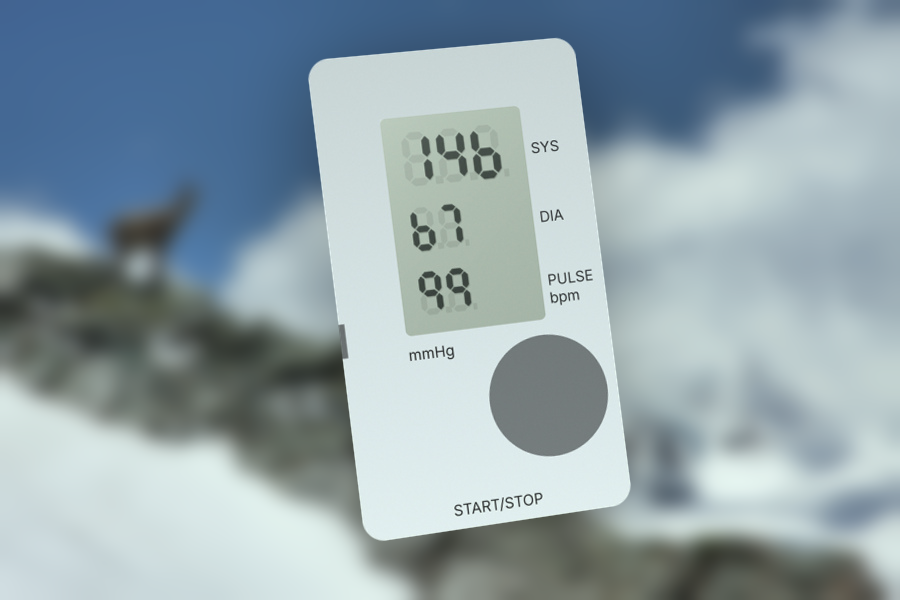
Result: 146 mmHg
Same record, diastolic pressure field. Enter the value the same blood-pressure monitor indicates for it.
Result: 67 mmHg
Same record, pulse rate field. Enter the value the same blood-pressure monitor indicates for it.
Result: 99 bpm
